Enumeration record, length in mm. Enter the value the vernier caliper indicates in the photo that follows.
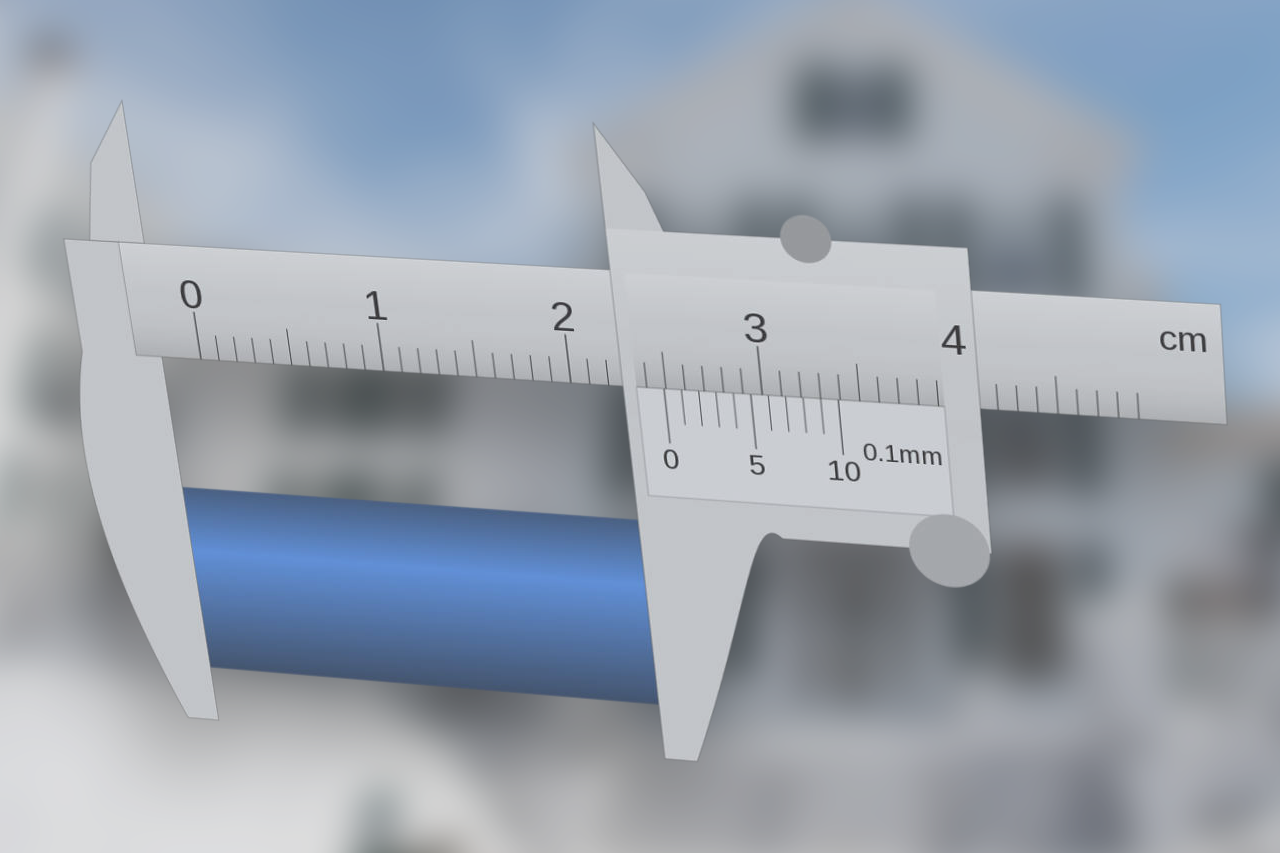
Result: 24.9 mm
